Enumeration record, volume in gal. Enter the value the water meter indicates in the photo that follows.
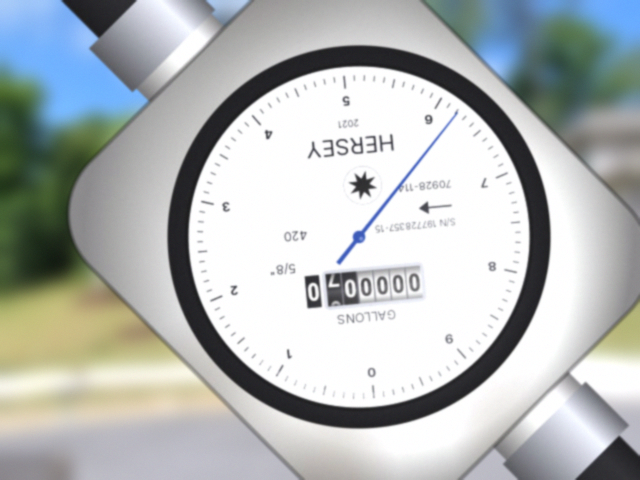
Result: 66.2 gal
